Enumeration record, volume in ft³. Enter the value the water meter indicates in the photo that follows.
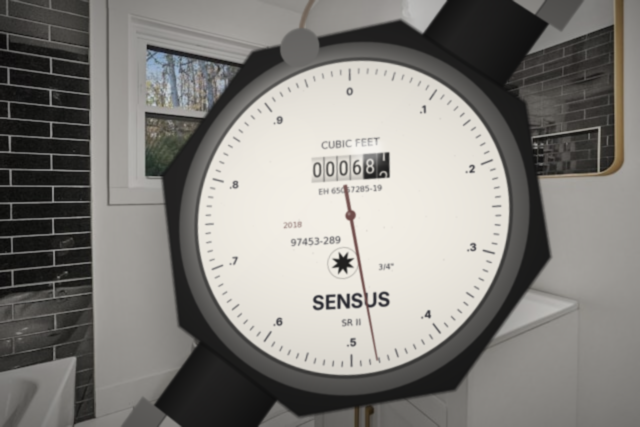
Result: 681.47 ft³
